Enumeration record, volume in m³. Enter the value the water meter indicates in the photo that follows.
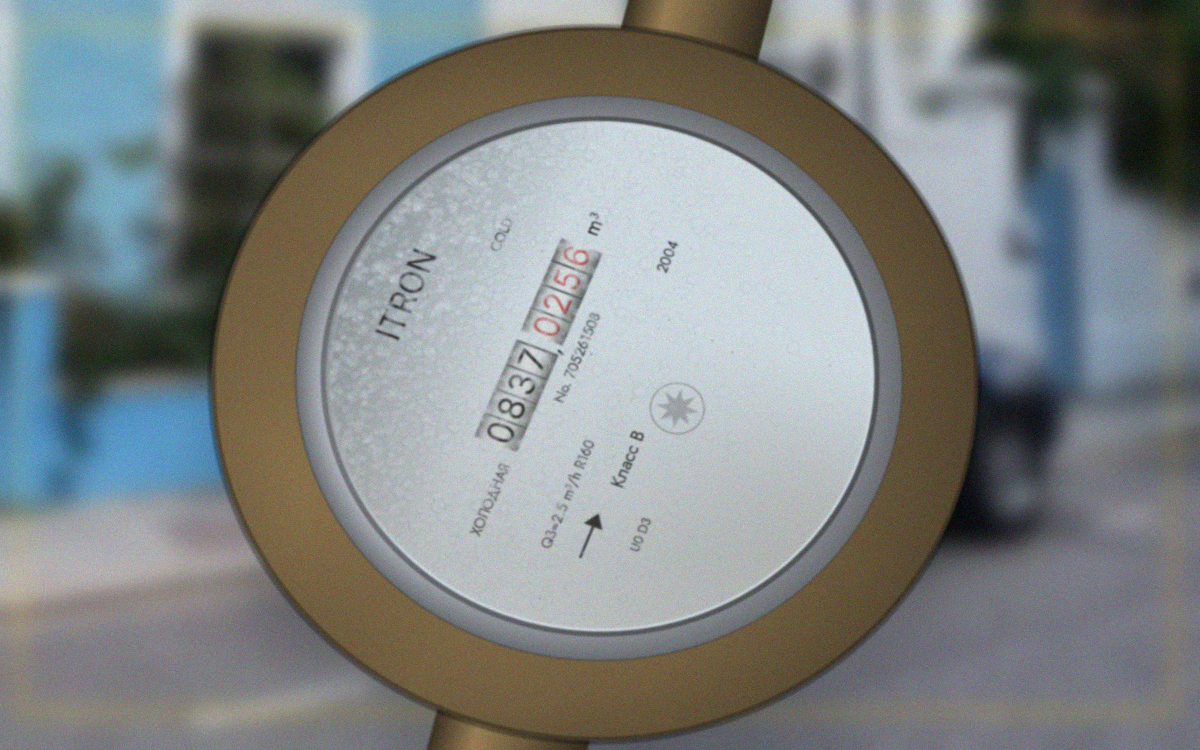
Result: 837.0256 m³
